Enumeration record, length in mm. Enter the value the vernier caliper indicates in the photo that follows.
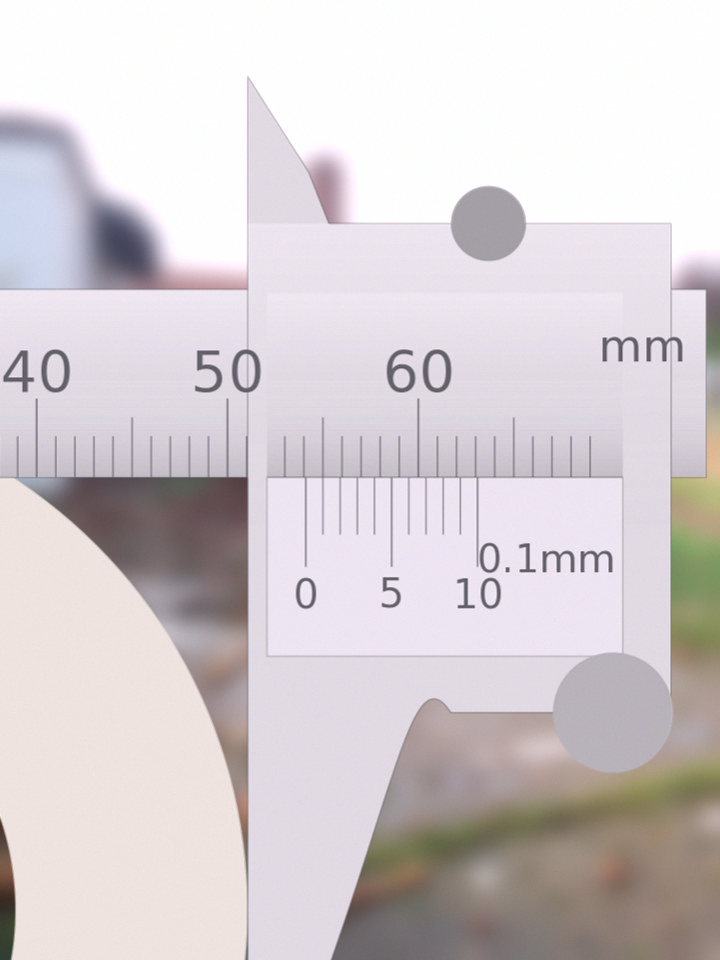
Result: 54.1 mm
